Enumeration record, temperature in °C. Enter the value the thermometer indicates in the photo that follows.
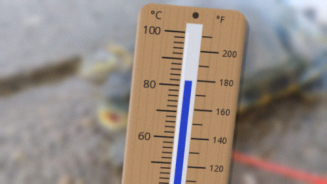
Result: 82 °C
